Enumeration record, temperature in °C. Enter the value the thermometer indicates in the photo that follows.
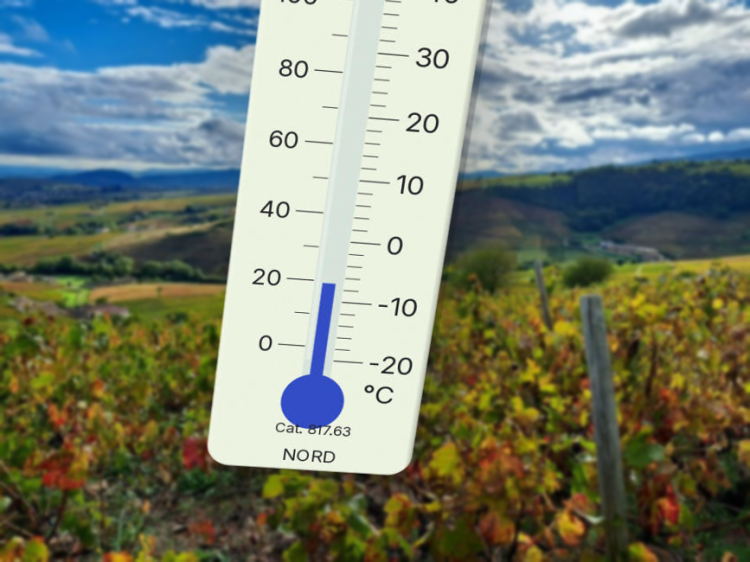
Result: -7 °C
